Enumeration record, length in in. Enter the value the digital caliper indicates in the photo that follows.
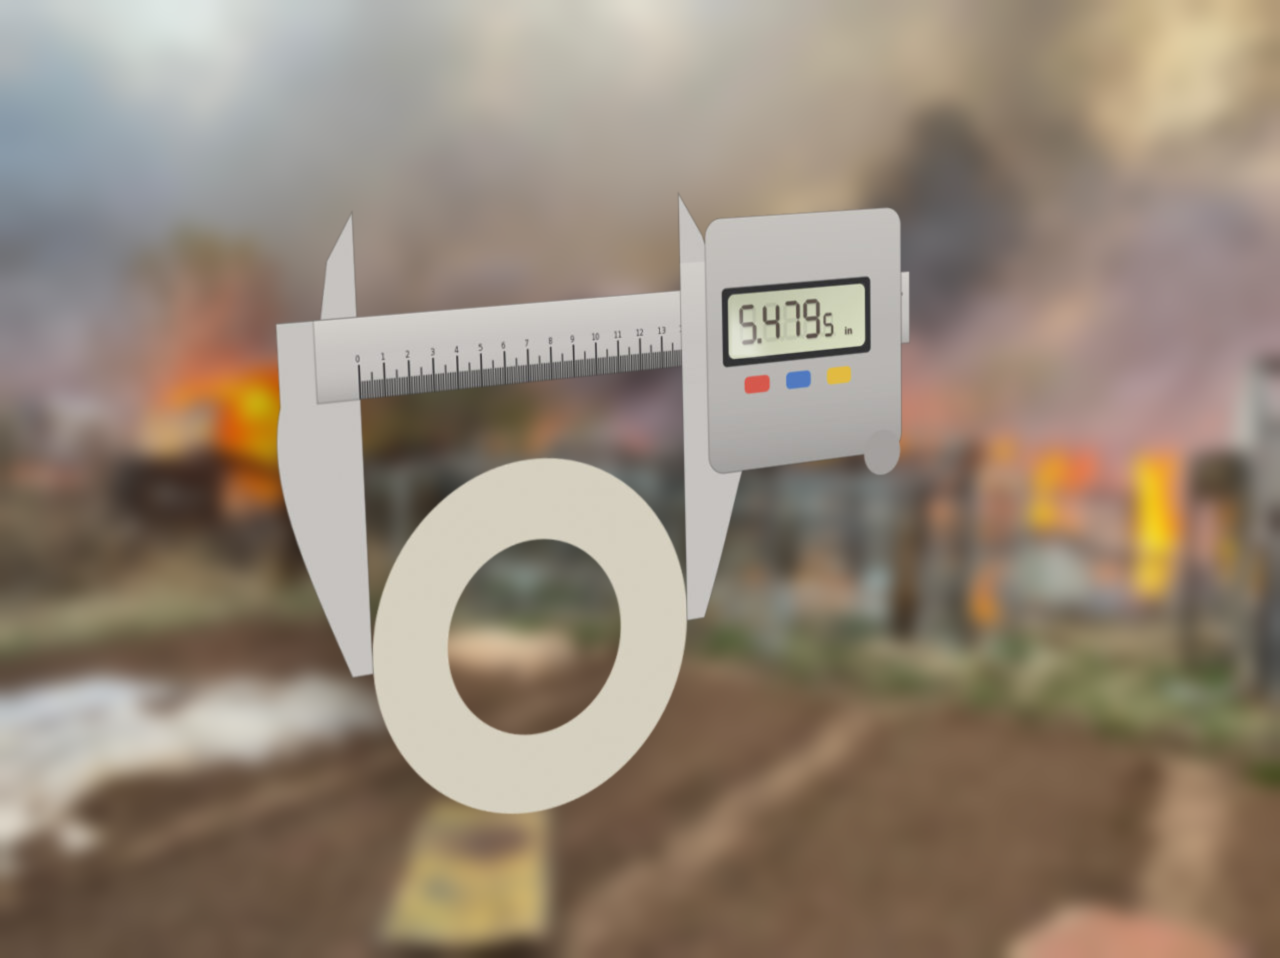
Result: 5.4795 in
